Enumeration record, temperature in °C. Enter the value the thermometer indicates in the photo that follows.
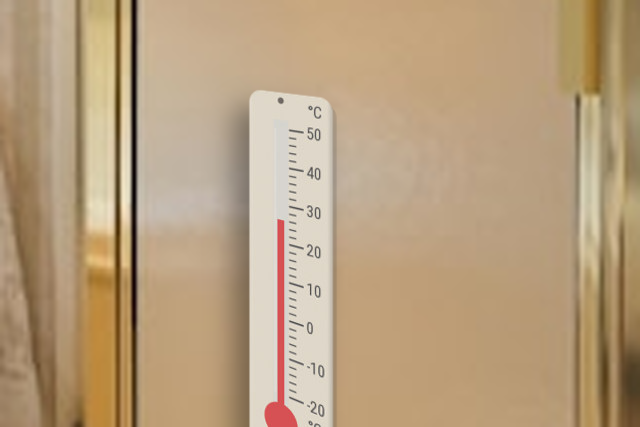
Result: 26 °C
